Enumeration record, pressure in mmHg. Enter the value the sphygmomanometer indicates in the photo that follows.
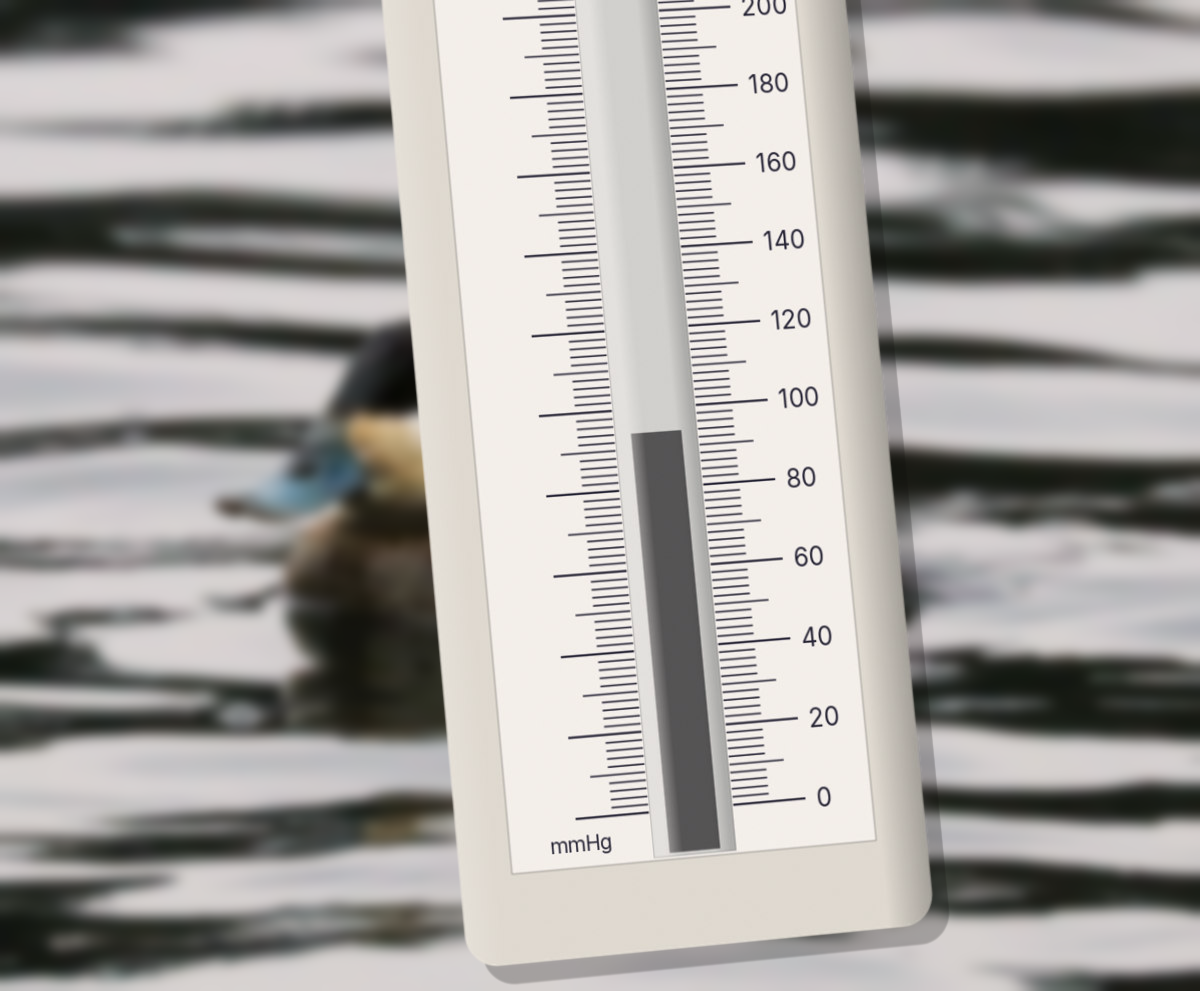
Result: 94 mmHg
